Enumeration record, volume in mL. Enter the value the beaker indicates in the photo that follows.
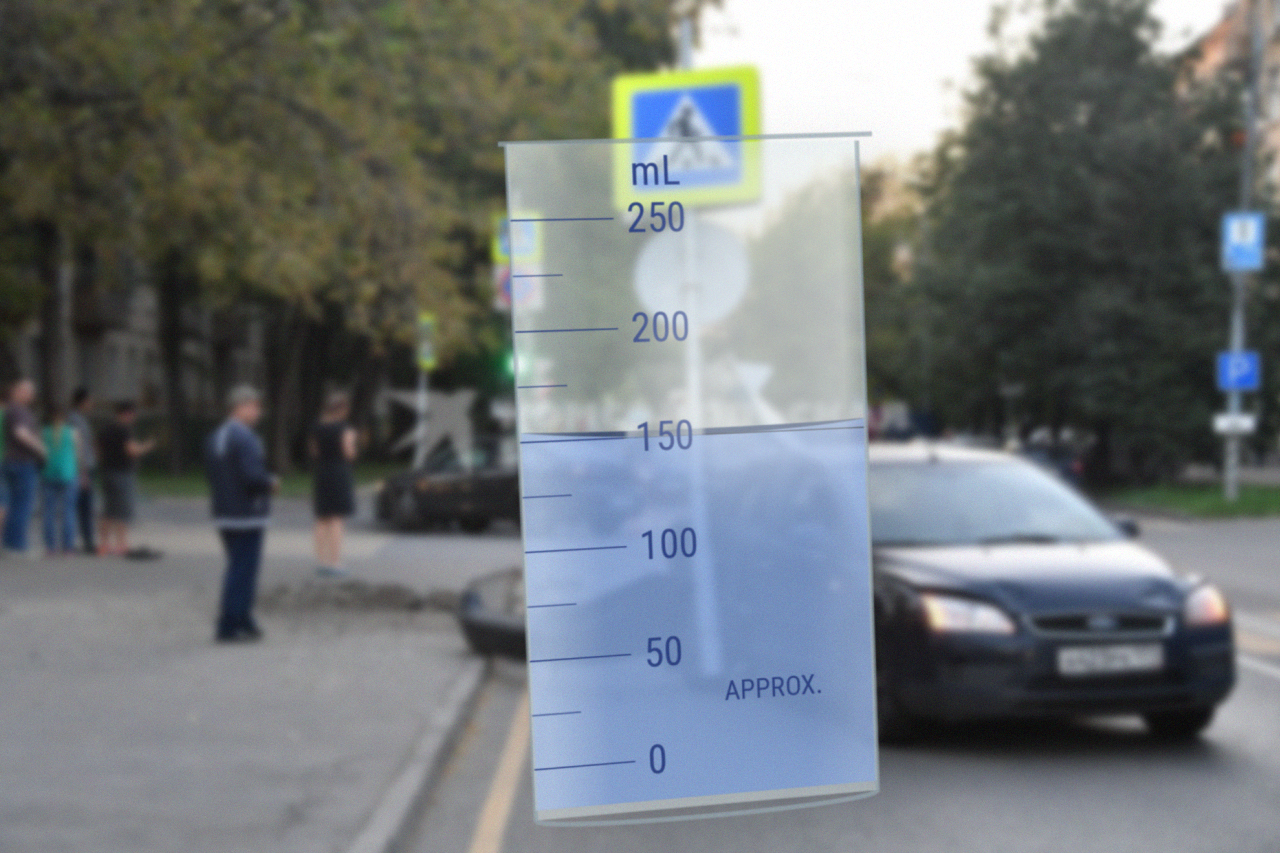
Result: 150 mL
